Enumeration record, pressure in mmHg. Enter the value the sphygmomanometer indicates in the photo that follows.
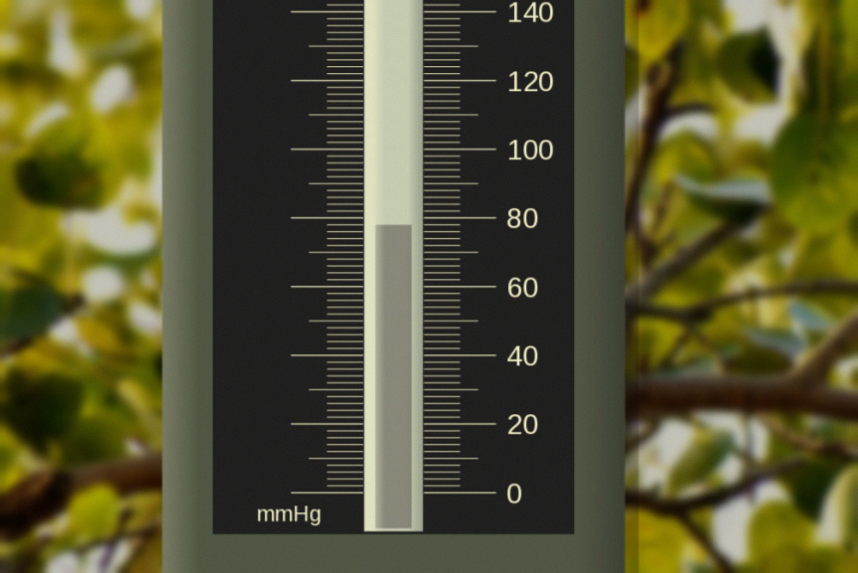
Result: 78 mmHg
